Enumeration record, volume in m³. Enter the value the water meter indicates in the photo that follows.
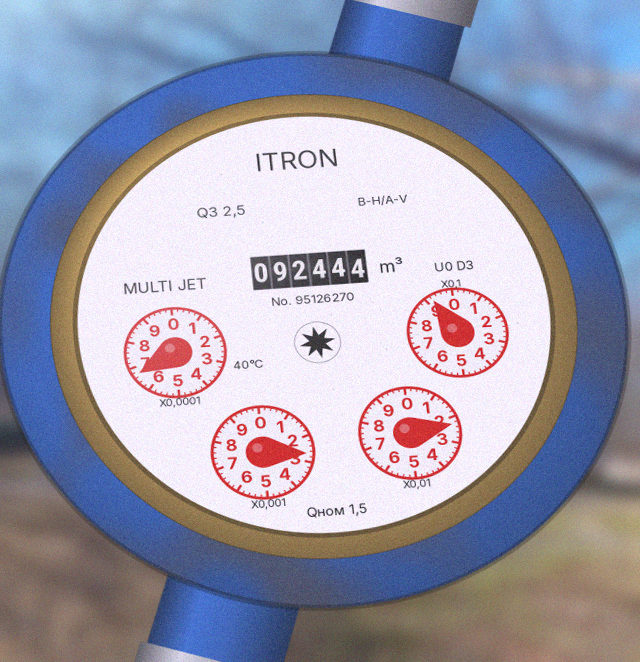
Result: 92443.9226 m³
